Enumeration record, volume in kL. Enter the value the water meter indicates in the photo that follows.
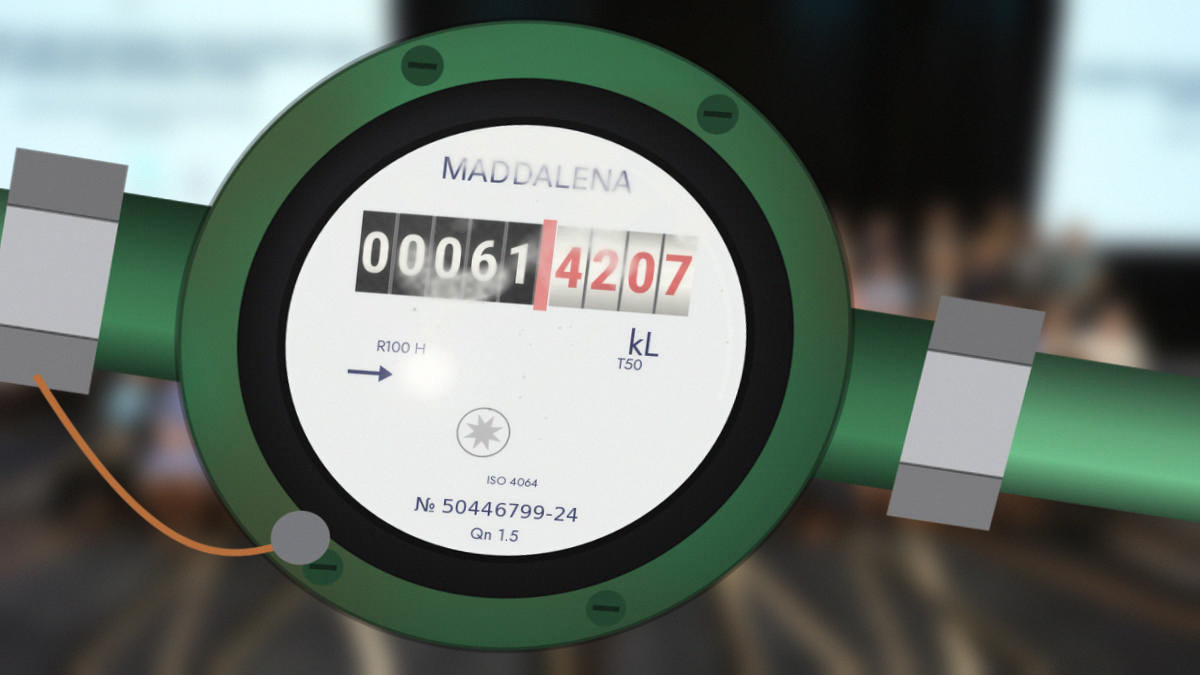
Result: 61.4207 kL
